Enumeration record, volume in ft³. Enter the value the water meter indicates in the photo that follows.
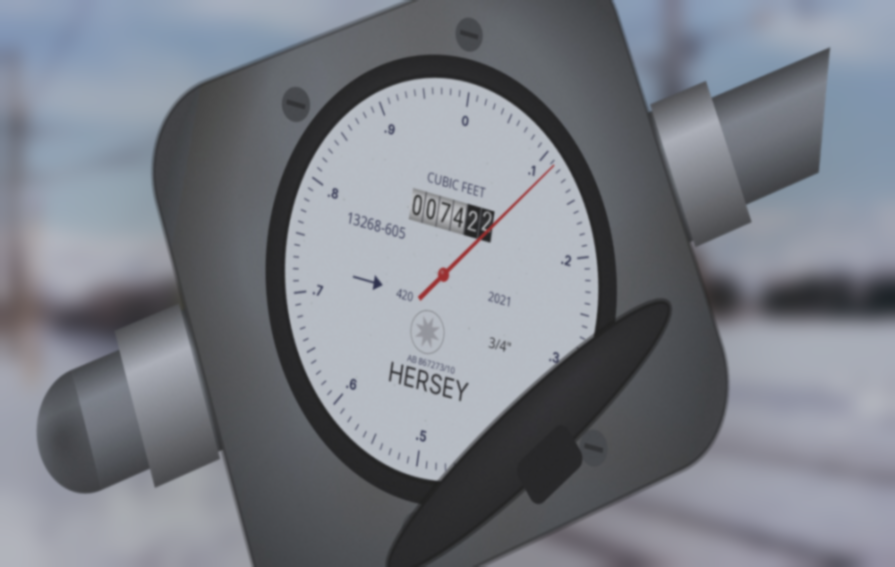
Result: 7422.11 ft³
